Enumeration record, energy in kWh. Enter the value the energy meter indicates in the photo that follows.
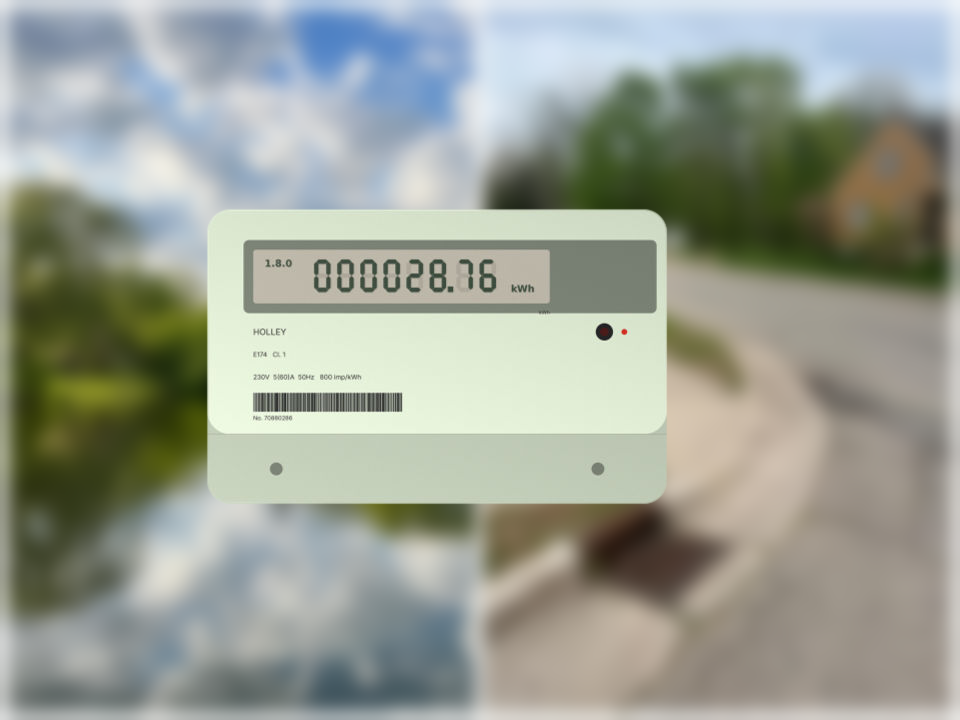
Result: 28.76 kWh
